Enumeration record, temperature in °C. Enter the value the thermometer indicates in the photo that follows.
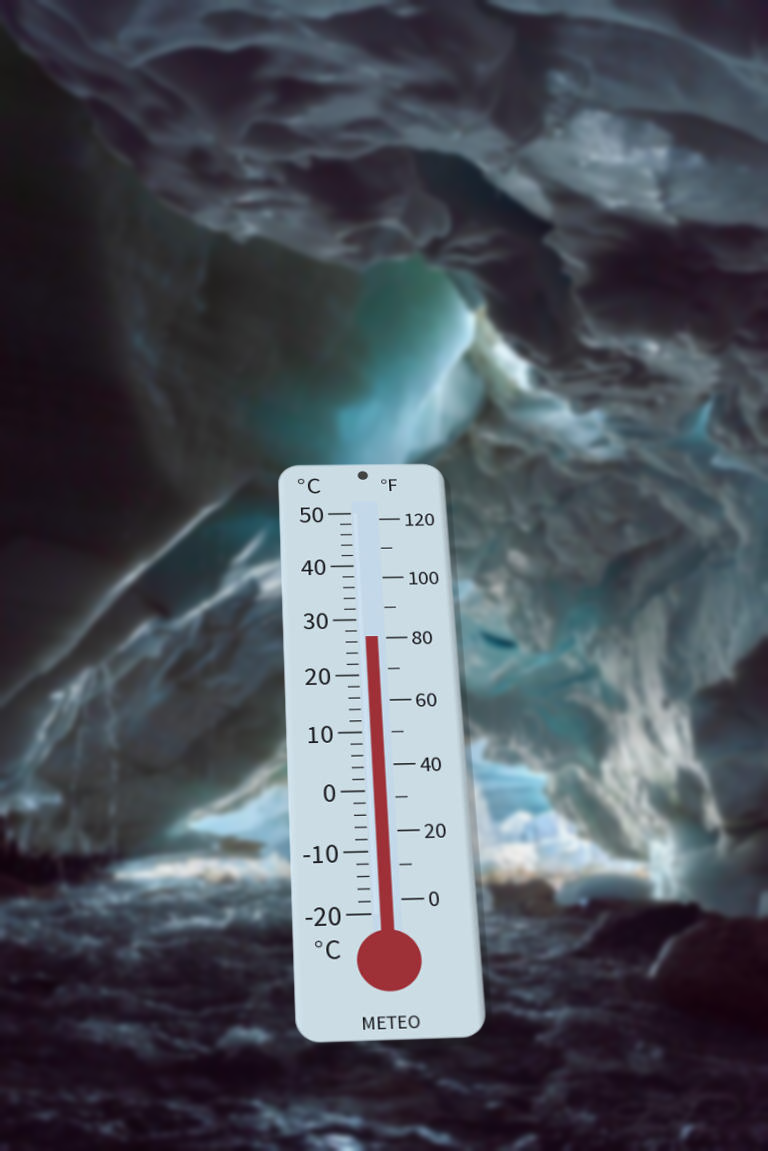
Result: 27 °C
